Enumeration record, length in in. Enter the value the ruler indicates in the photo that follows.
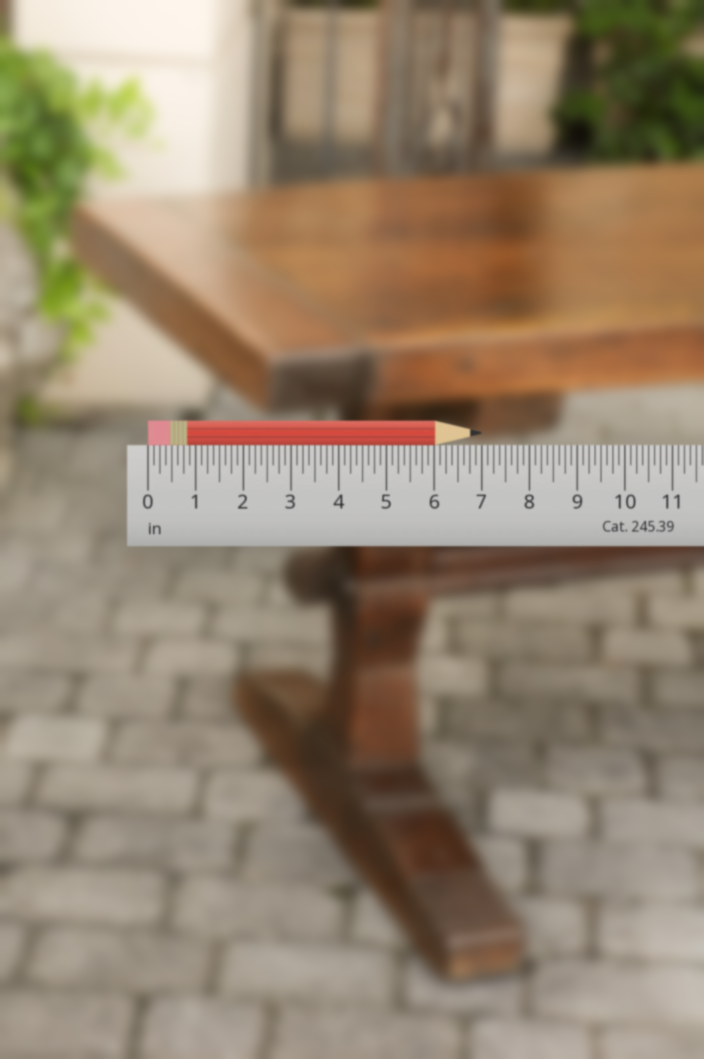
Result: 7 in
